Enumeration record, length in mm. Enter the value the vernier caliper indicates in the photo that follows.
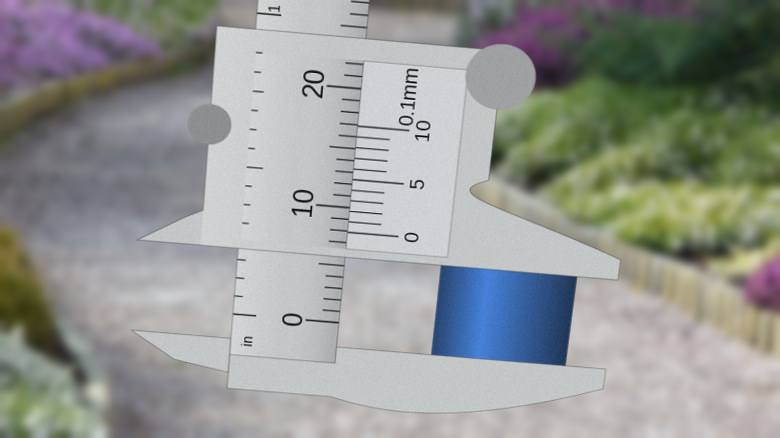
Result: 7.9 mm
